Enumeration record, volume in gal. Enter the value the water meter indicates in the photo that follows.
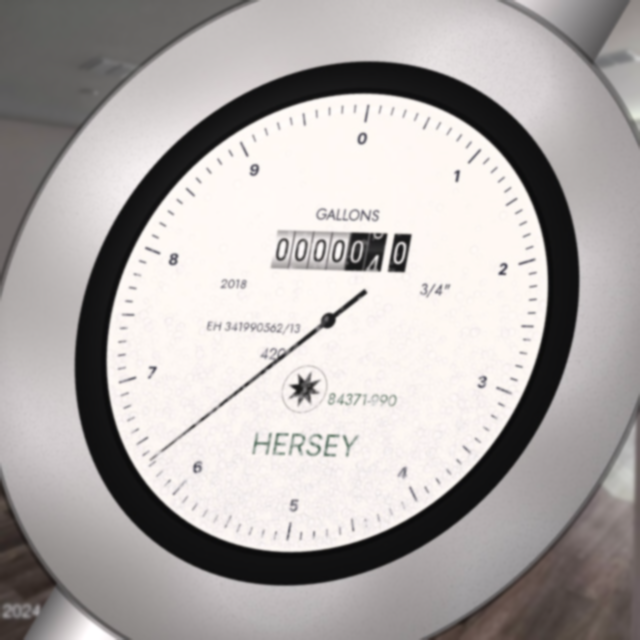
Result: 36.3 gal
